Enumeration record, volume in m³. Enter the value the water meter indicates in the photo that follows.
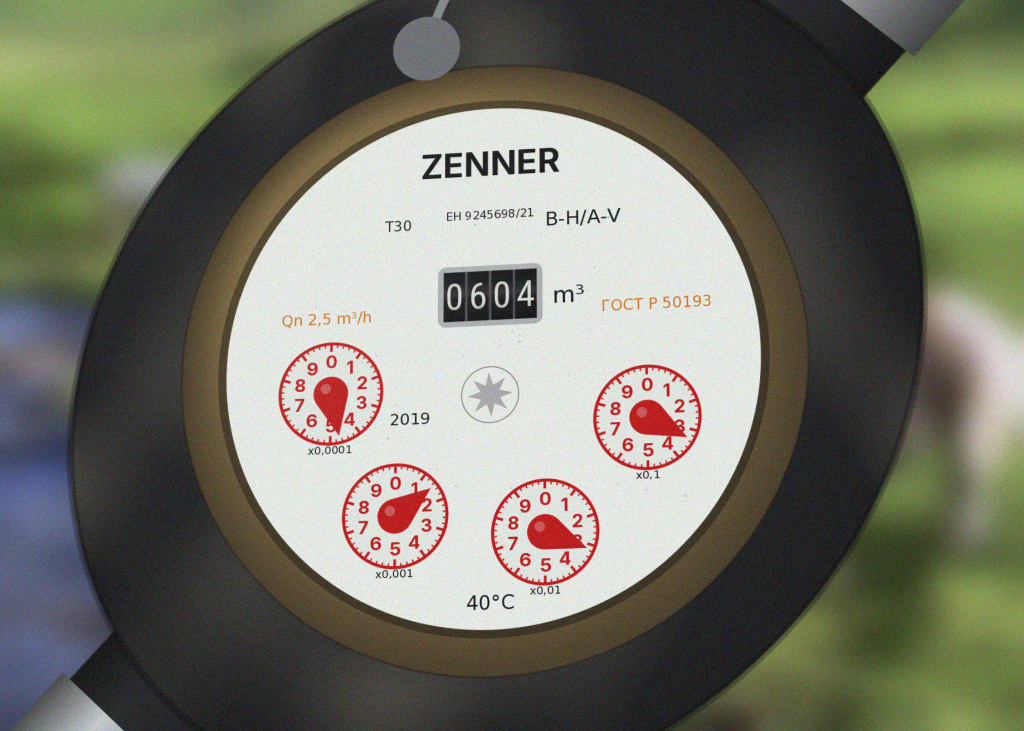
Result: 604.3314 m³
